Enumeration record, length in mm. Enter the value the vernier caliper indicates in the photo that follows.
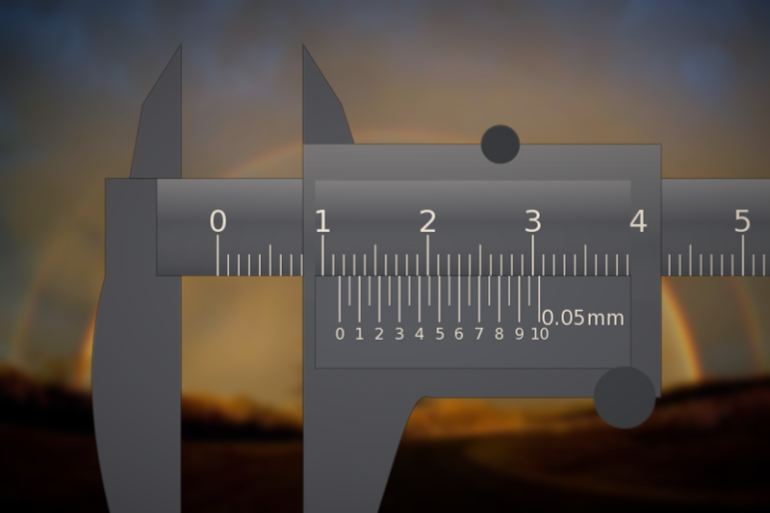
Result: 11.6 mm
